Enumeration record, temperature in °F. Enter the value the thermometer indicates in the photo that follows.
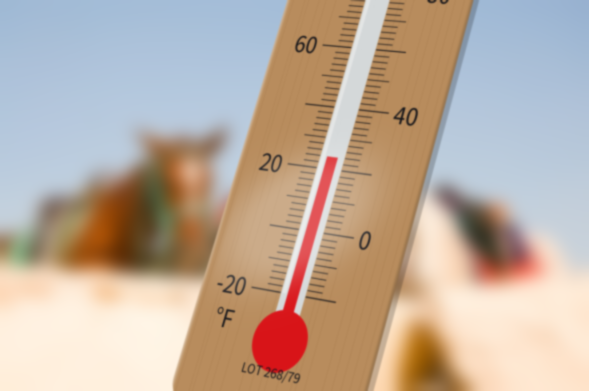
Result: 24 °F
